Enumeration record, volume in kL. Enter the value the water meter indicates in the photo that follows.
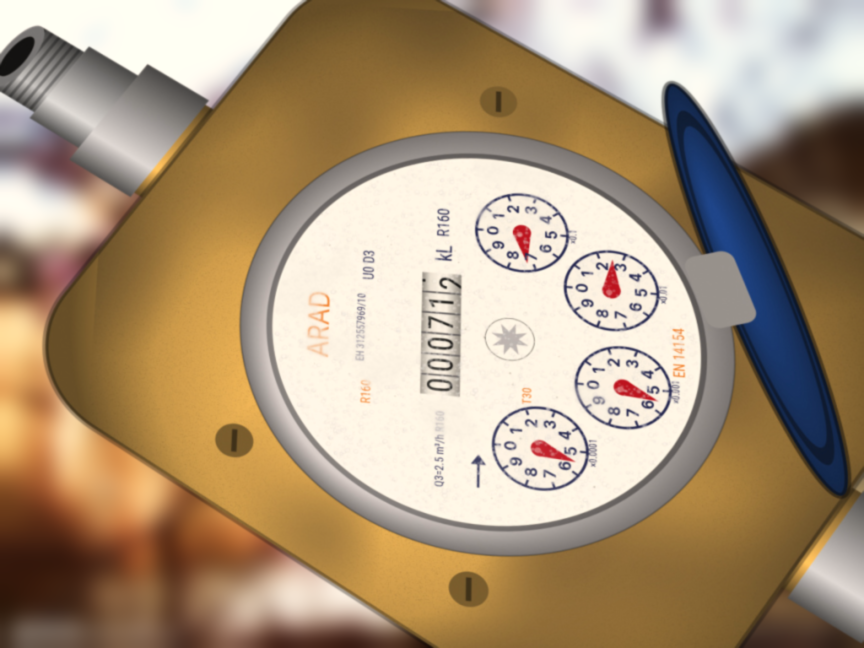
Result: 711.7255 kL
